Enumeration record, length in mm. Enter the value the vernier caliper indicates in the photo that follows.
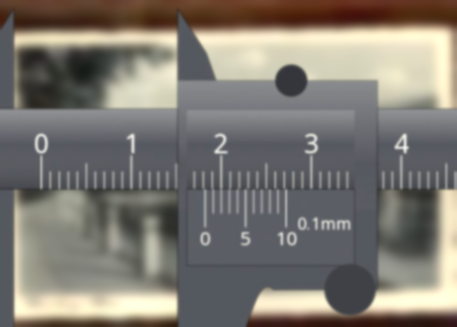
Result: 18.2 mm
